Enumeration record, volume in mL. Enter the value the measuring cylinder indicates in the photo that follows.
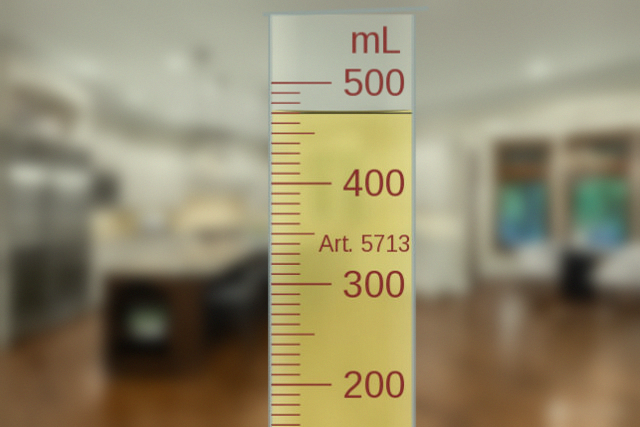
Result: 470 mL
